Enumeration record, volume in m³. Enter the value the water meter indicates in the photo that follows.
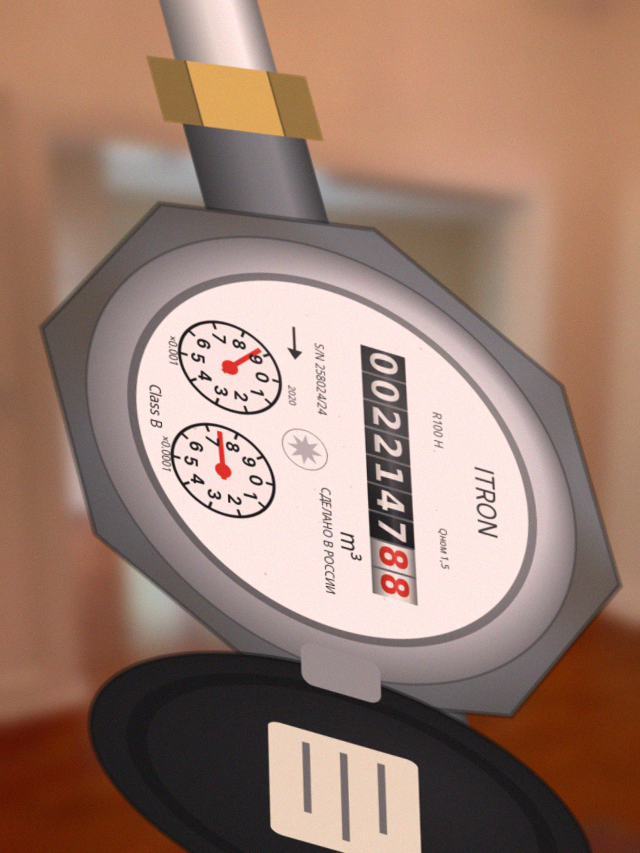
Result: 22147.8887 m³
